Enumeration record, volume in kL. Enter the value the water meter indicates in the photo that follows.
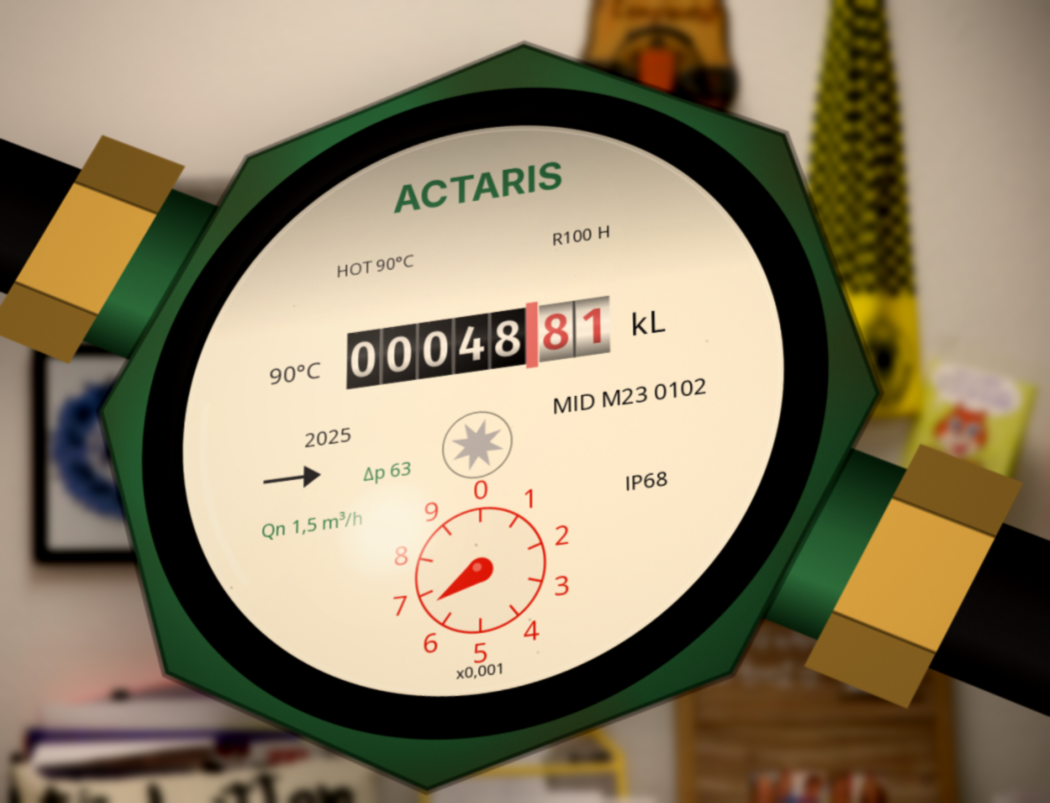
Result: 48.816 kL
